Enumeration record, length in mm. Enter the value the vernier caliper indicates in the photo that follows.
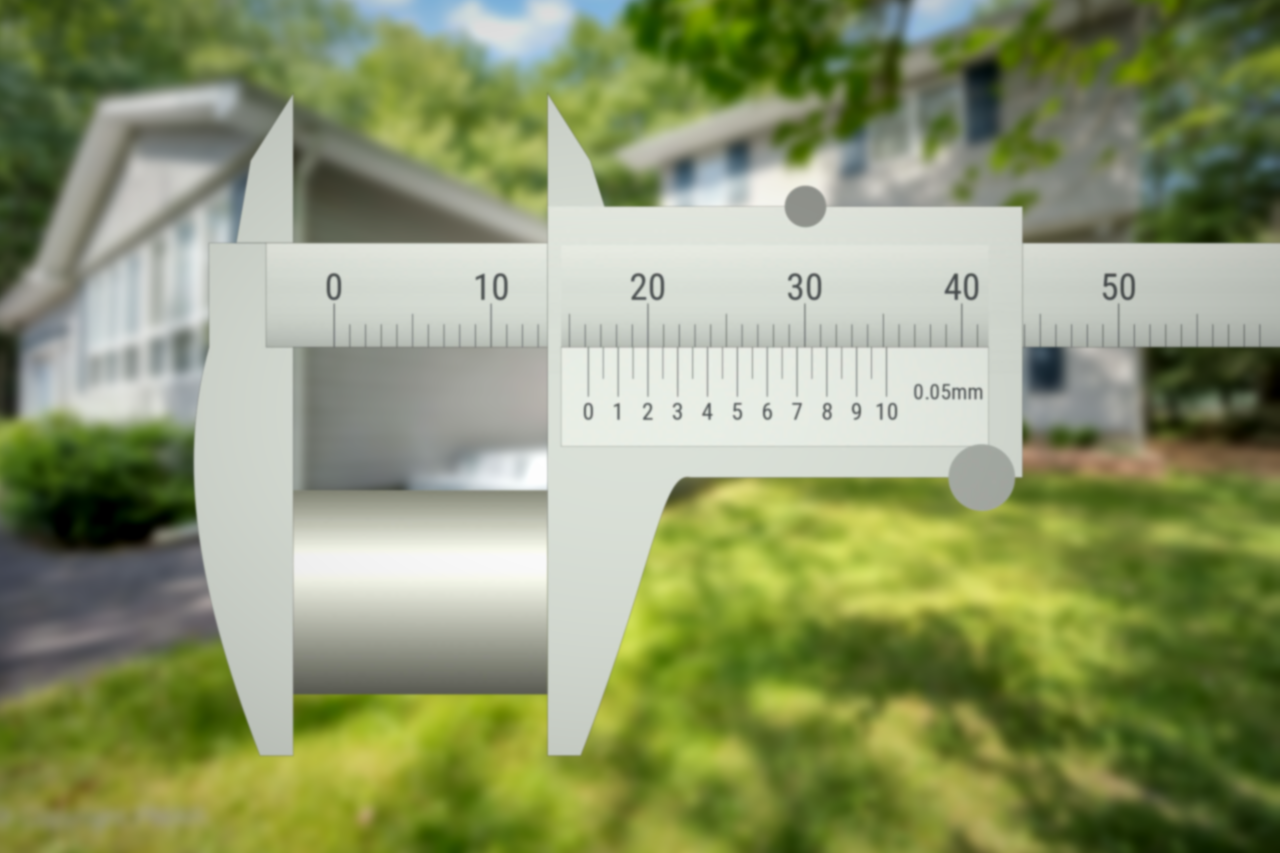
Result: 16.2 mm
